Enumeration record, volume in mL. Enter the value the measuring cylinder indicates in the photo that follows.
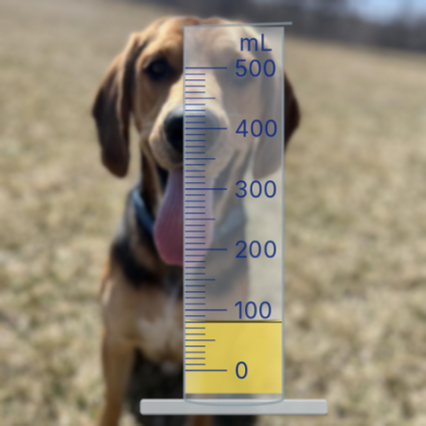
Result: 80 mL
